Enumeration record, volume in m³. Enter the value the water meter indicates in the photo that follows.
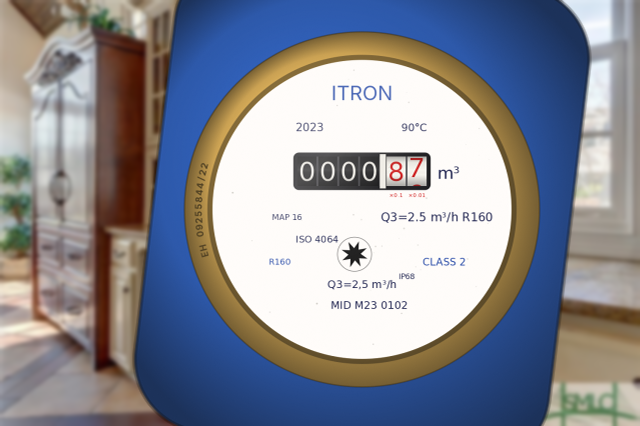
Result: 0.87 m³
